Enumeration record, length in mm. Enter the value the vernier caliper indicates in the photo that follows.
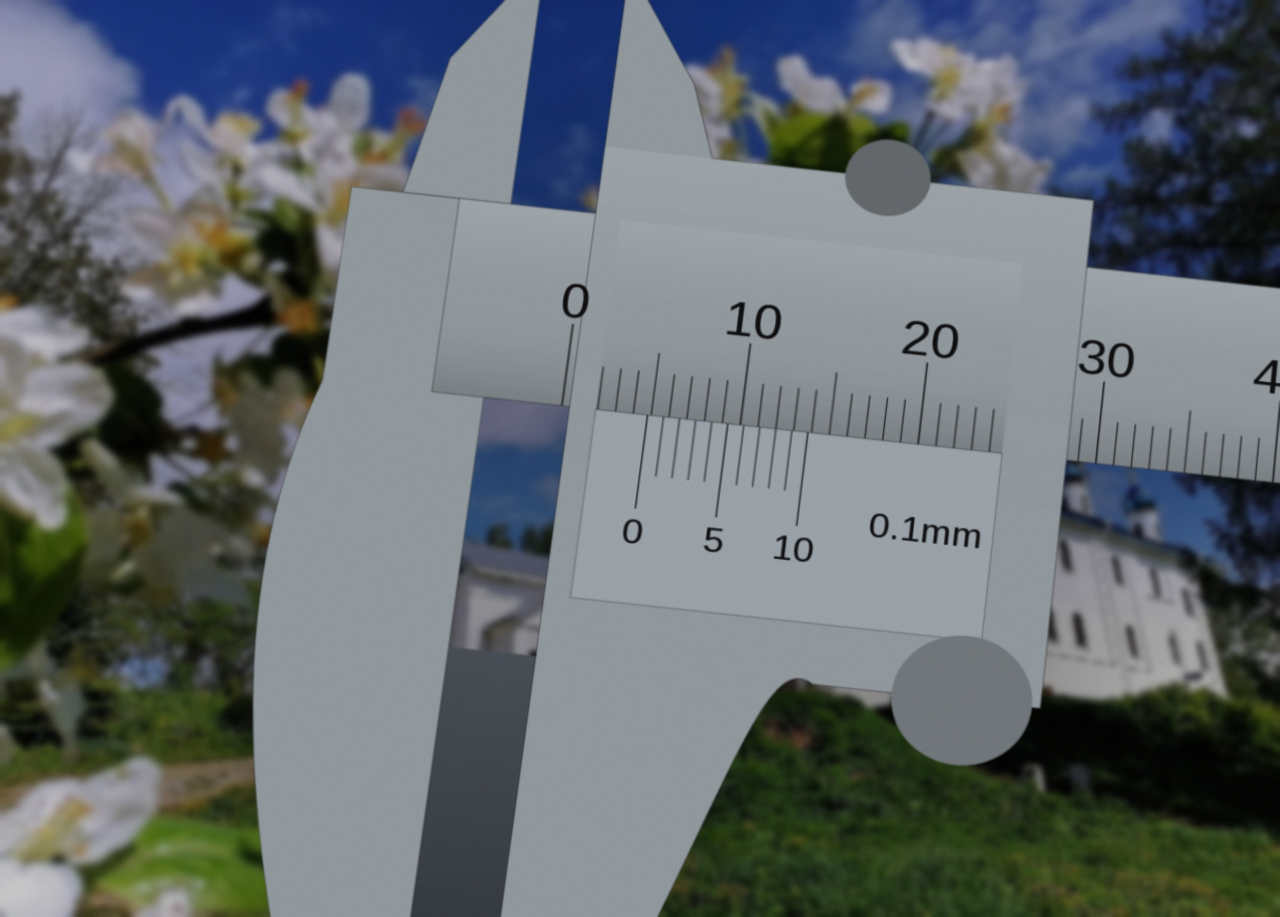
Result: 4.8 mm
